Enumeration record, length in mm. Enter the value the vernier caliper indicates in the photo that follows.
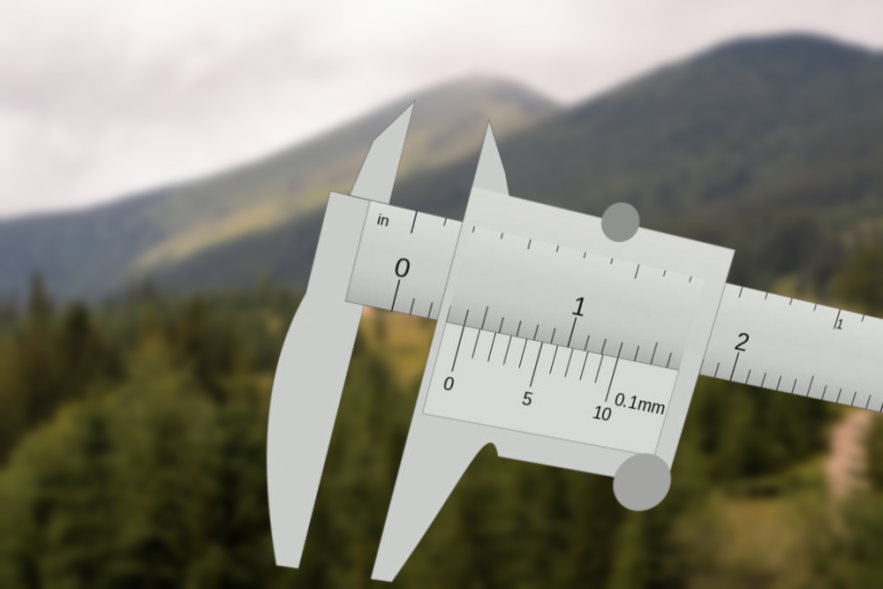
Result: 4.0 mm
